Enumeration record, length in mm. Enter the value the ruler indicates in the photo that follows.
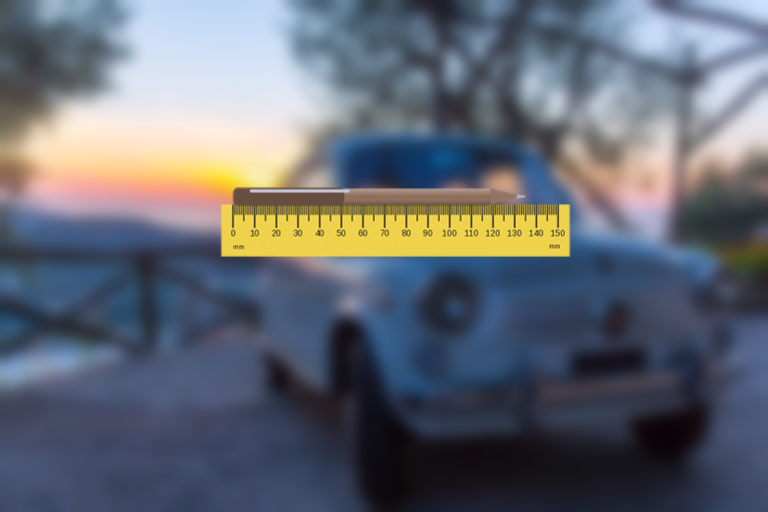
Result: 135 mm
